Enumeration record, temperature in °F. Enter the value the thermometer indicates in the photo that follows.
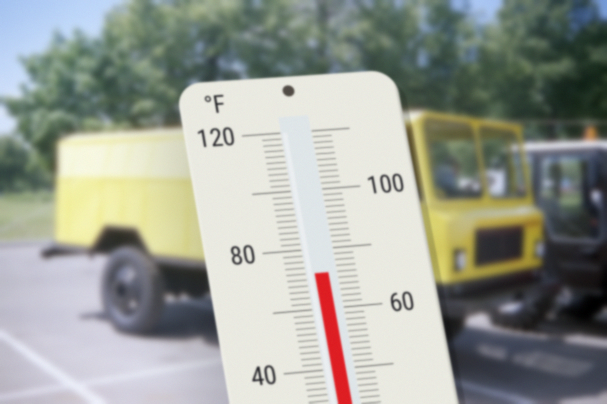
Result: 72 °F
